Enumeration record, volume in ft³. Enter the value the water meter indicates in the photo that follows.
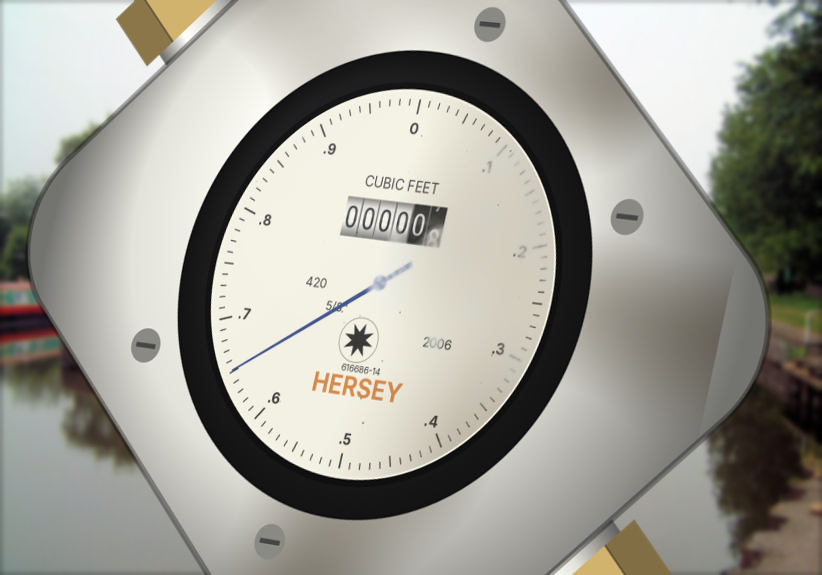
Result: 7.65 ft³
